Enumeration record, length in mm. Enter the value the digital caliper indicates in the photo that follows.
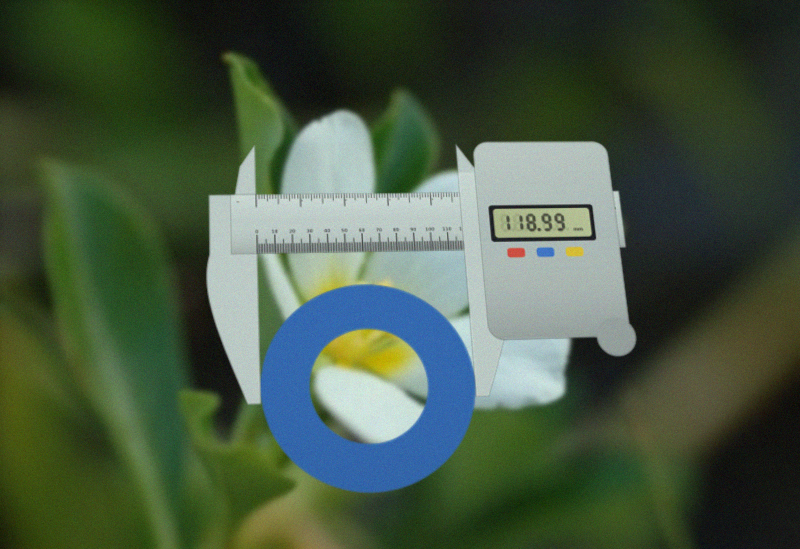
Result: 118.99 mm
